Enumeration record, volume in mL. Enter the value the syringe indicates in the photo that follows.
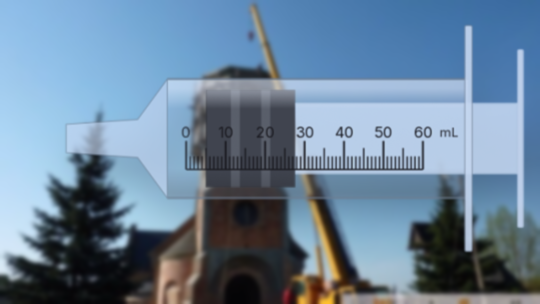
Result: 5 mL
